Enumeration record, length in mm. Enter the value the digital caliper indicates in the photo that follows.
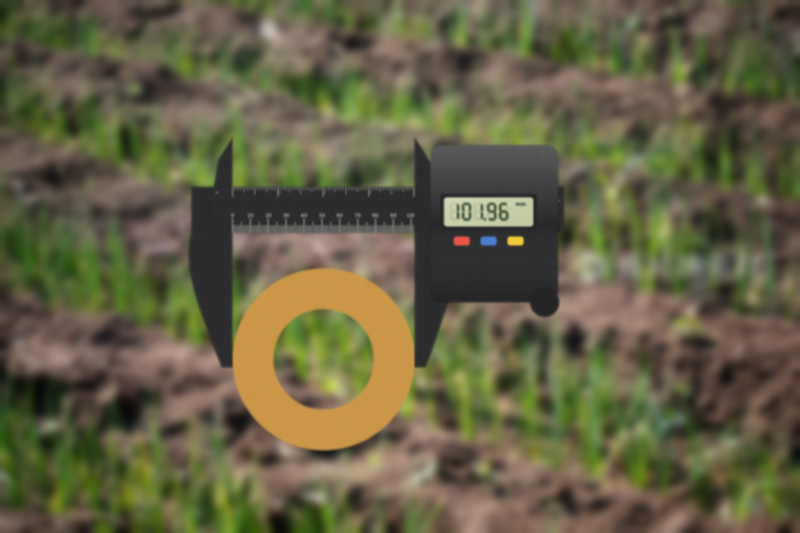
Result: 101.96 mm
